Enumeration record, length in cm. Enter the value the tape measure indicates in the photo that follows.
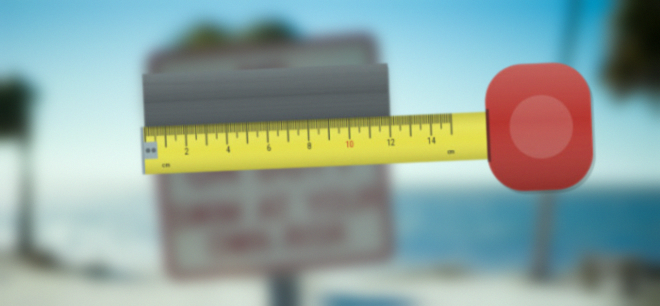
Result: 12 cm
